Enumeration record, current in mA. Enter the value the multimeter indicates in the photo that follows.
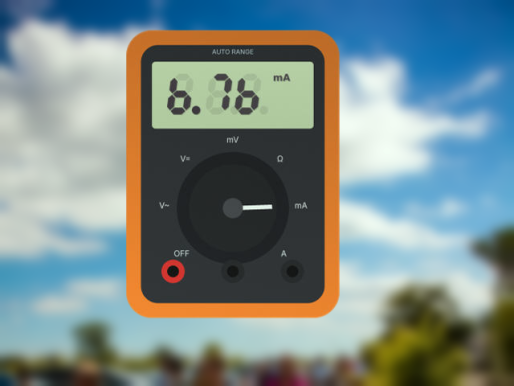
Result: 6.76 mA
